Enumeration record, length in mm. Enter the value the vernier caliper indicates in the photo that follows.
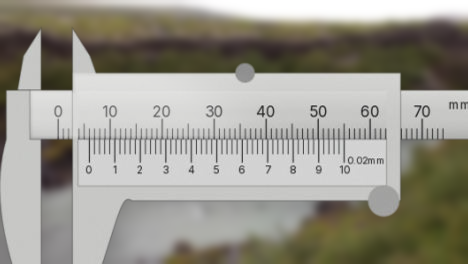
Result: 6.0 mm
